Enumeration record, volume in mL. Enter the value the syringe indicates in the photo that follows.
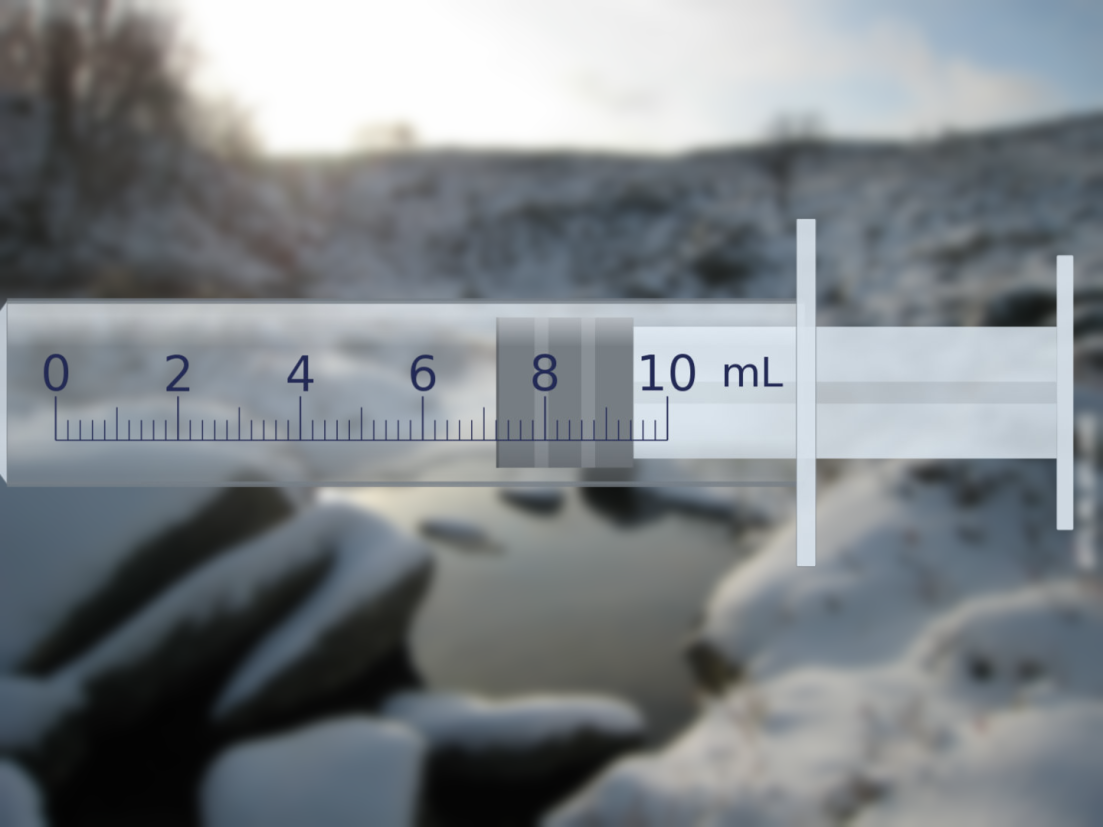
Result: 7.2 mL
